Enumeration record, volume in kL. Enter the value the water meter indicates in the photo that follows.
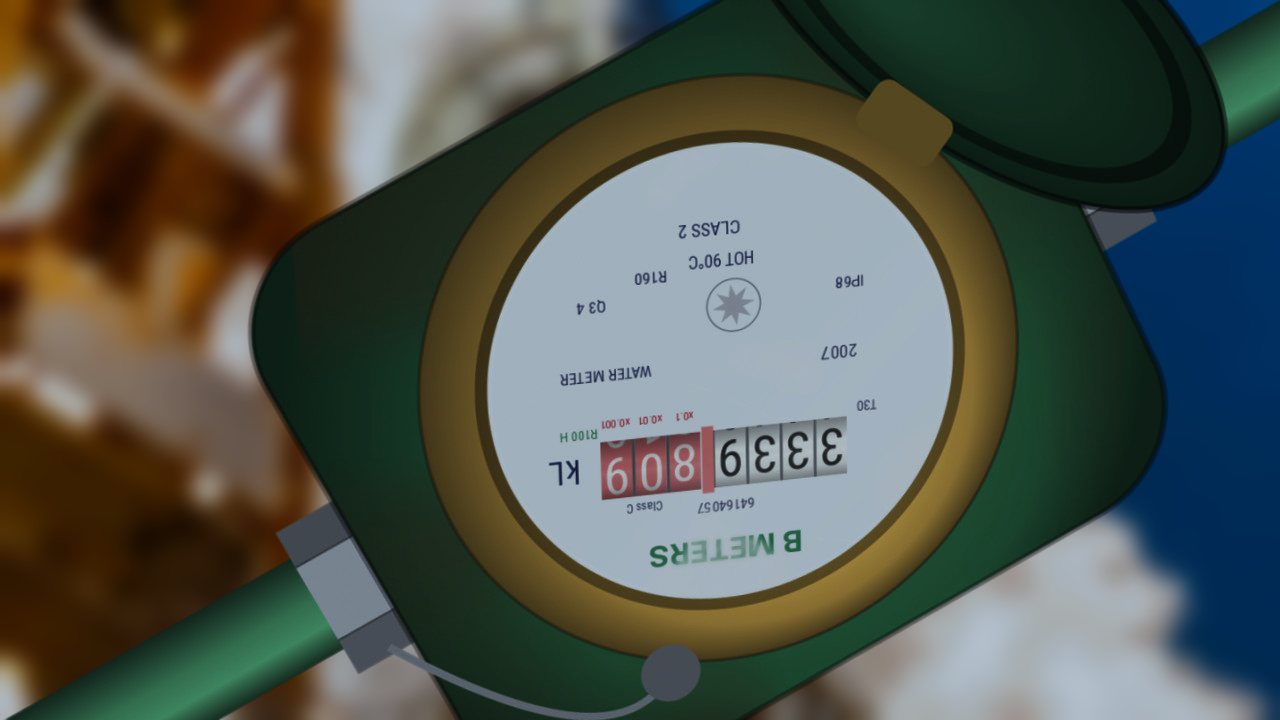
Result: 3339.809 kL
